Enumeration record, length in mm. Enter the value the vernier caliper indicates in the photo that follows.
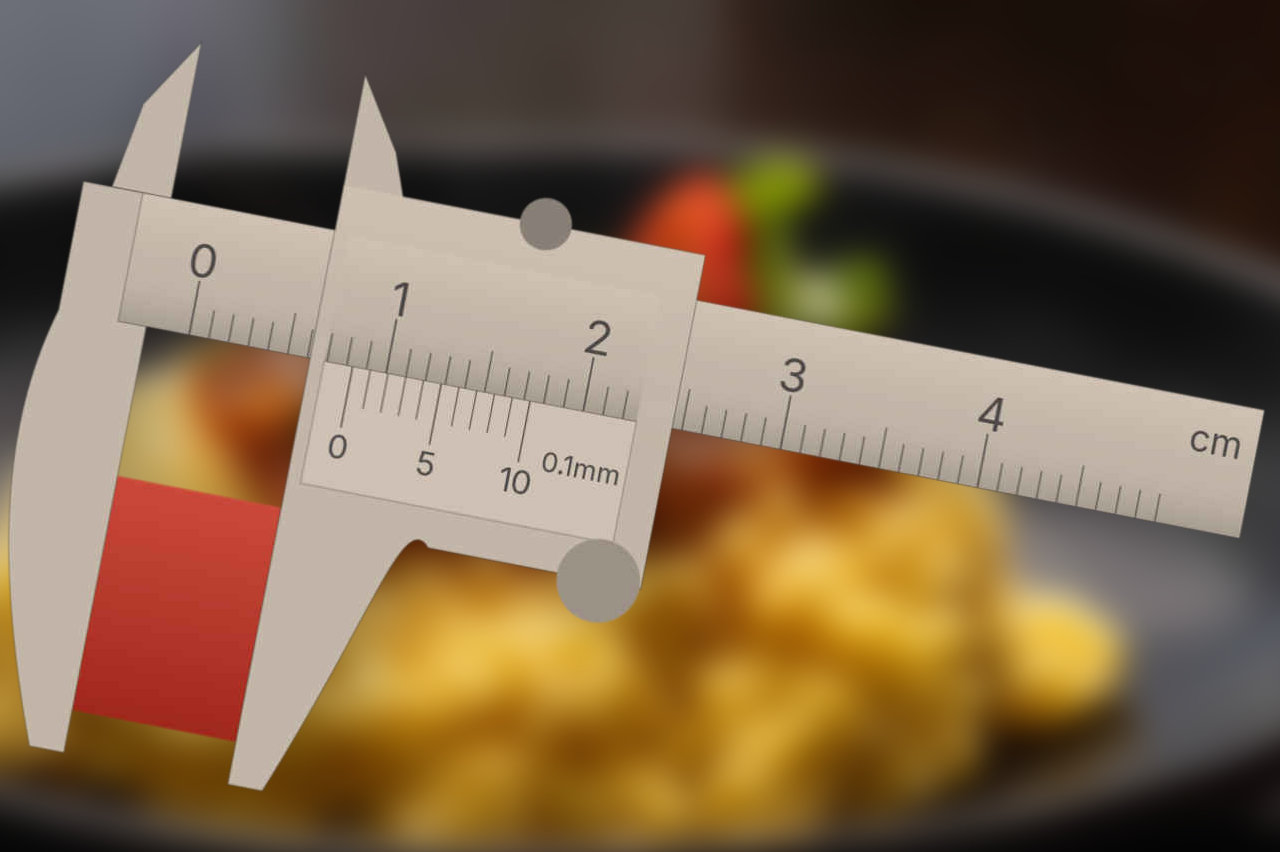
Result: 8.3 mm
